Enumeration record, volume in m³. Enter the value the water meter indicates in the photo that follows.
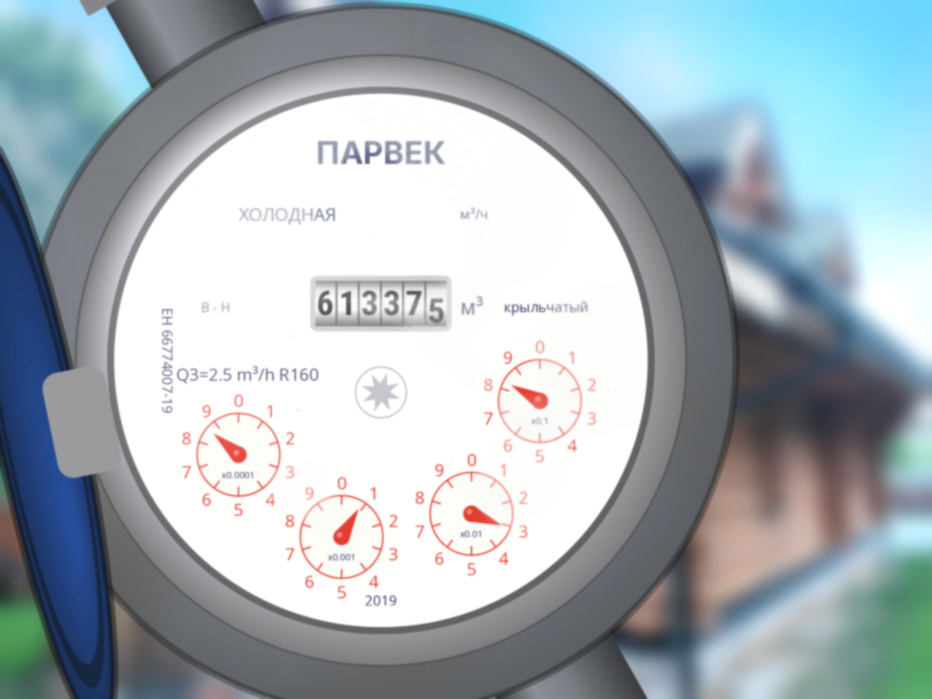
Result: 613374.8308 m³
